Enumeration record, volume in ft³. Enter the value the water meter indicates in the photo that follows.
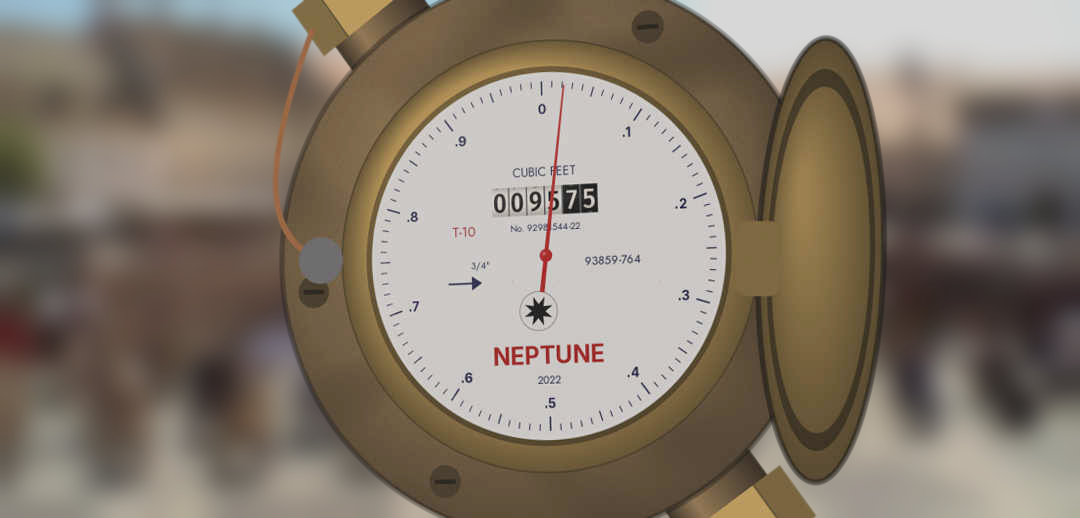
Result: 9575.02 ft³
